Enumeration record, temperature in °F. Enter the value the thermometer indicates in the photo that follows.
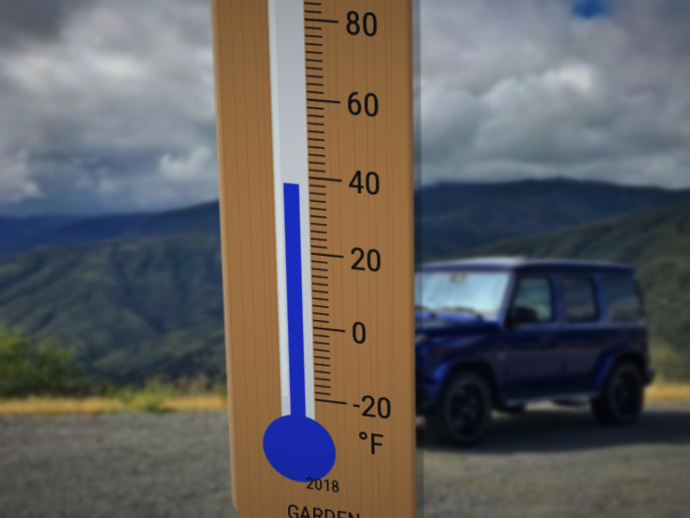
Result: 38 °F
